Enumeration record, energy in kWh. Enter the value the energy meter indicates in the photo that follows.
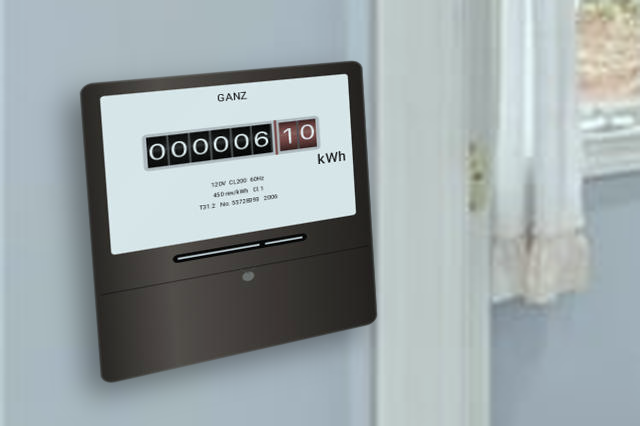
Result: 6.10 kWh
